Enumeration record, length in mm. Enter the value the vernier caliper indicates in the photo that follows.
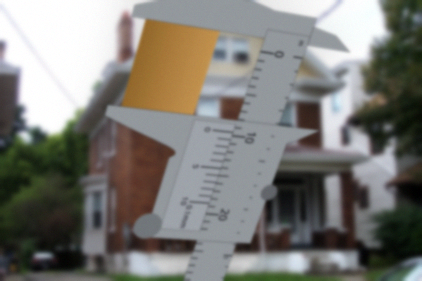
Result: 9.6 mm
